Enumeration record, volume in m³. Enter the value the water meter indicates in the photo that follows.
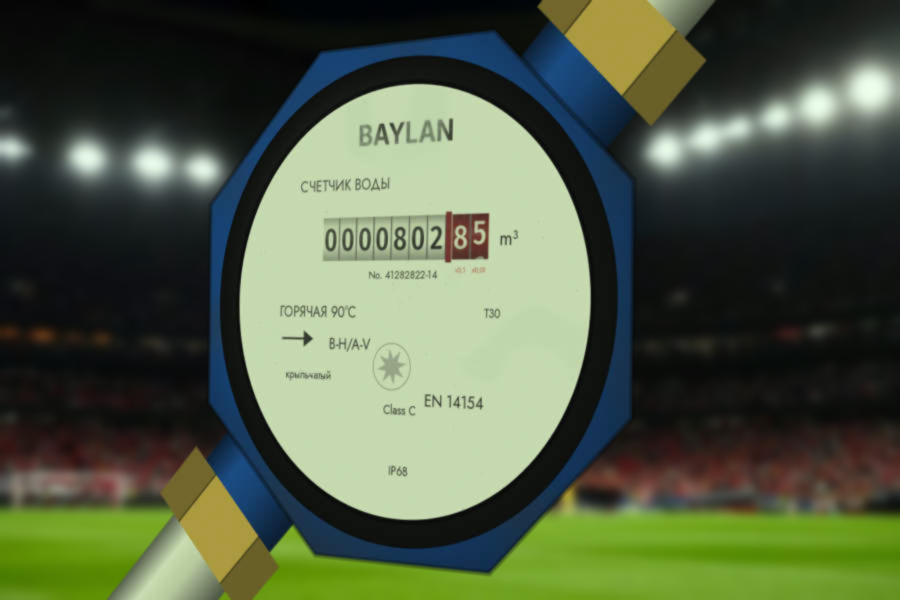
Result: 802.85 m³
